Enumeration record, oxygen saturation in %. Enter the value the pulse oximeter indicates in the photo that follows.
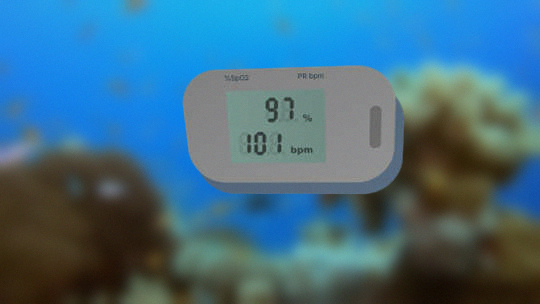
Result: 97 %
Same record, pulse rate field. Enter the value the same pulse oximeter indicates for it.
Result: 101 bpm
